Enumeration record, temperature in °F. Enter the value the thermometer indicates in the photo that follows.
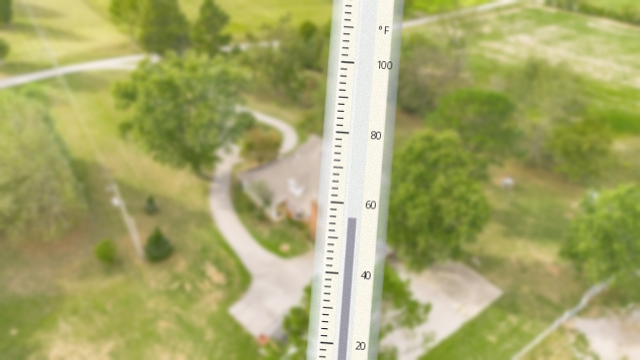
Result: 56 °F
